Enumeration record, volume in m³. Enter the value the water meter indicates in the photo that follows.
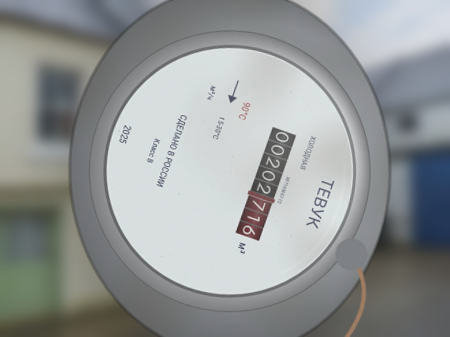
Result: 202.716 m³
